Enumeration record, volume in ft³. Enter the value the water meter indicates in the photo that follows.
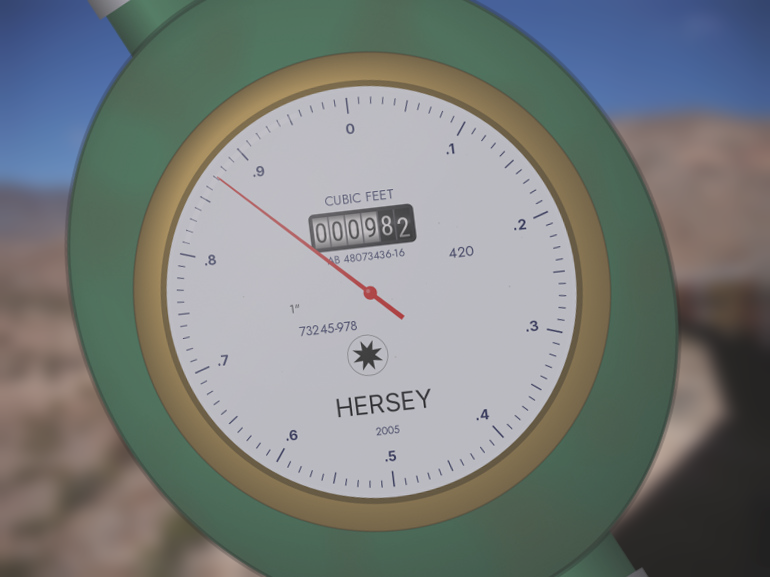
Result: 981.87 ft³
